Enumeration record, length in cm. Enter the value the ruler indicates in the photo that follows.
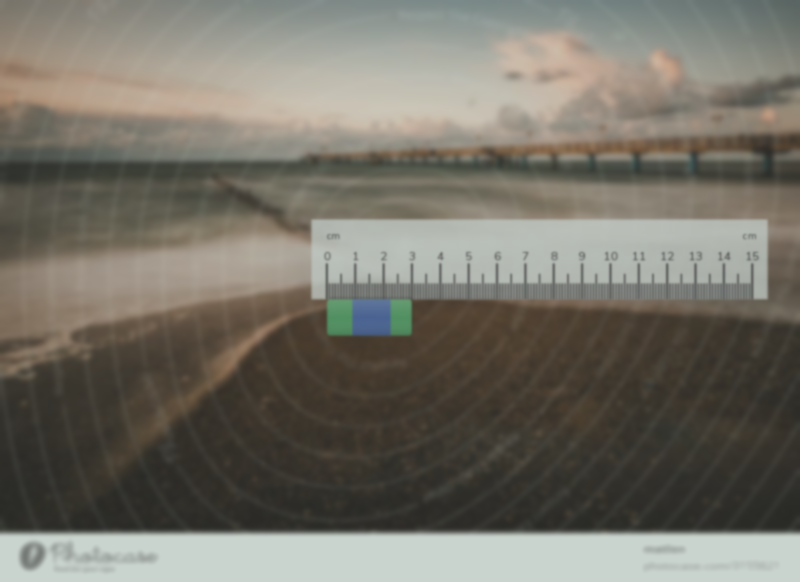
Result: 3 cm
